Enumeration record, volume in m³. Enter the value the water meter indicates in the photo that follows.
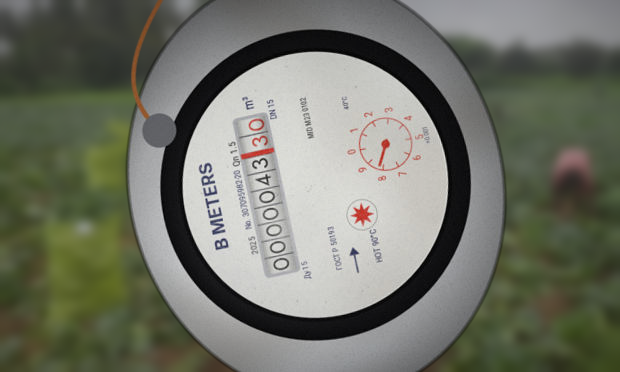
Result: 43.298 m³
